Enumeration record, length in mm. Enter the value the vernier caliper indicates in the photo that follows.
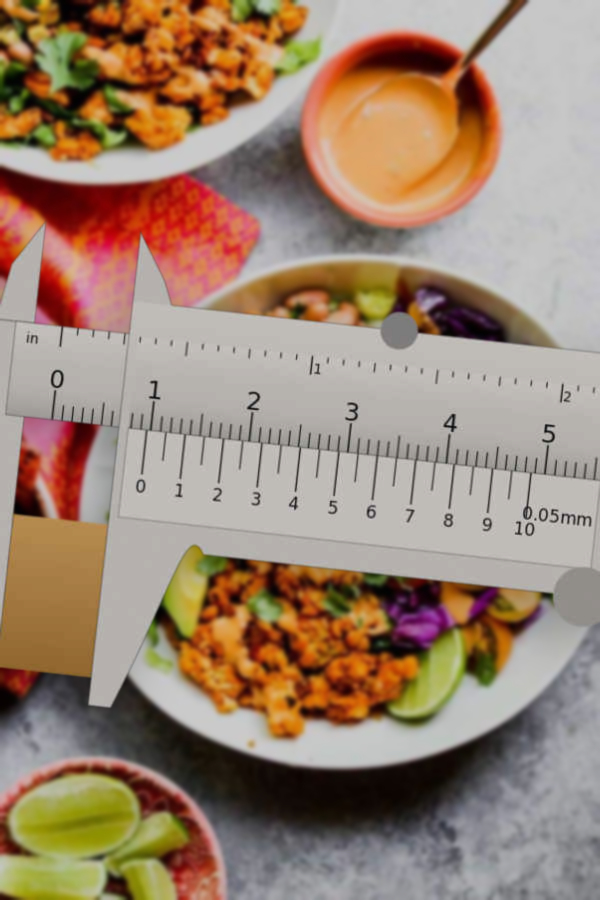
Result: 9.6 mm
